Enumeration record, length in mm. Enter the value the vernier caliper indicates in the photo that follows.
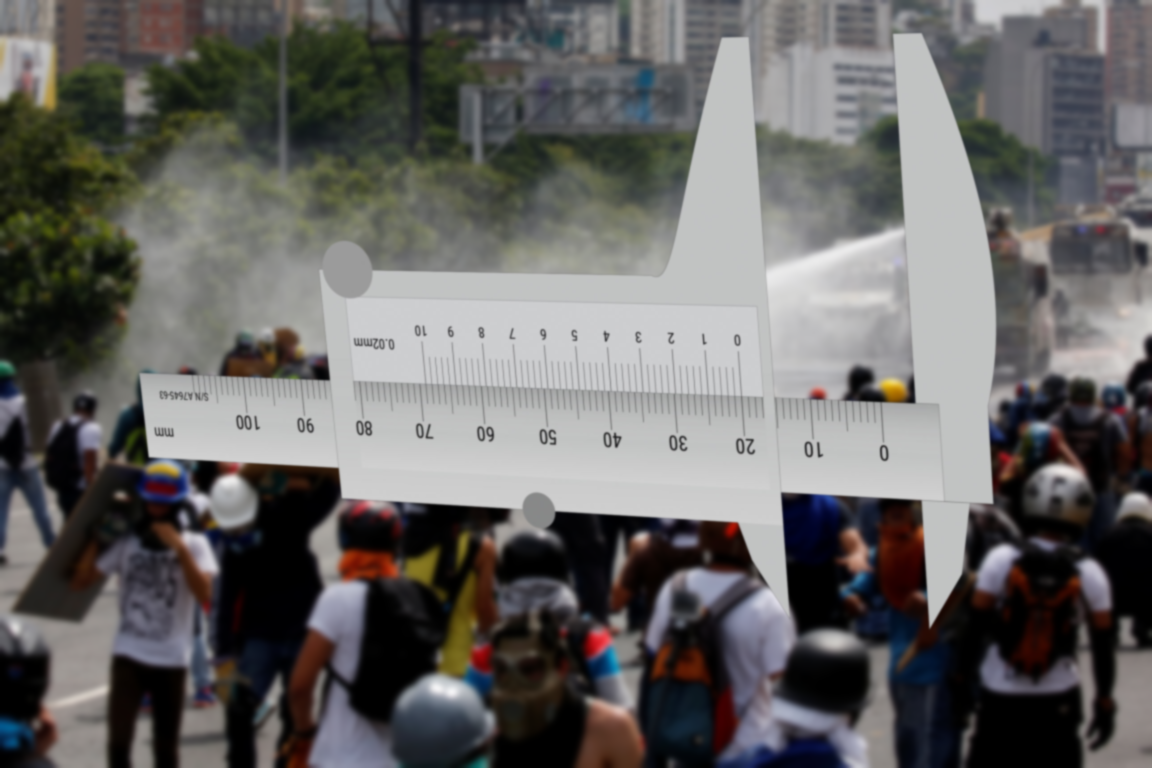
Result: 20.0 mm
